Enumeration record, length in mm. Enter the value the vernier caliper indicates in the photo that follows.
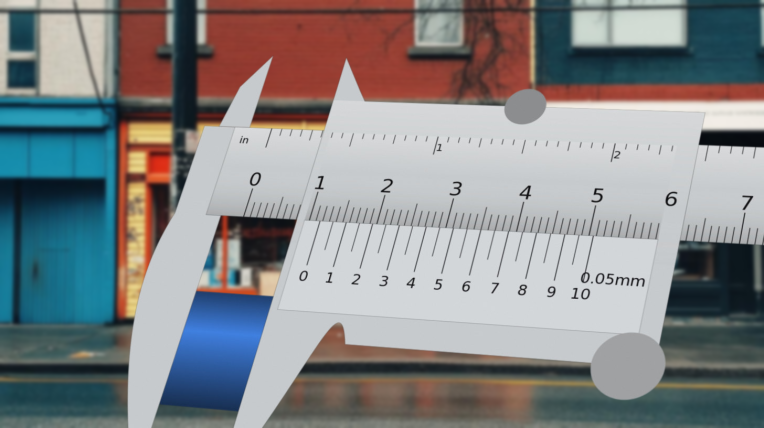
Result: 11.6 mm
